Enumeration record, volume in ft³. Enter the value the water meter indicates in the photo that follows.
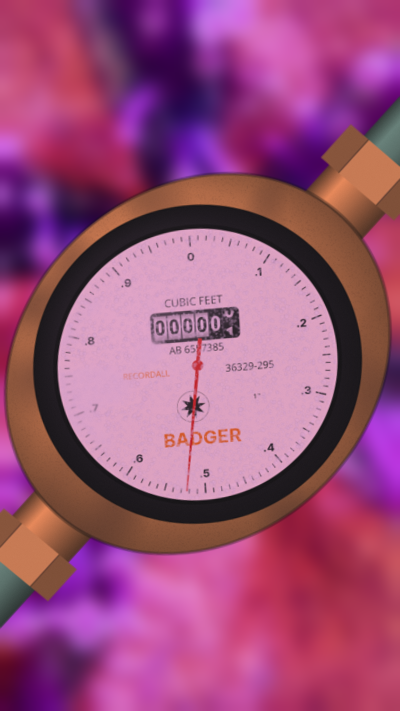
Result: 0.52 ft³
